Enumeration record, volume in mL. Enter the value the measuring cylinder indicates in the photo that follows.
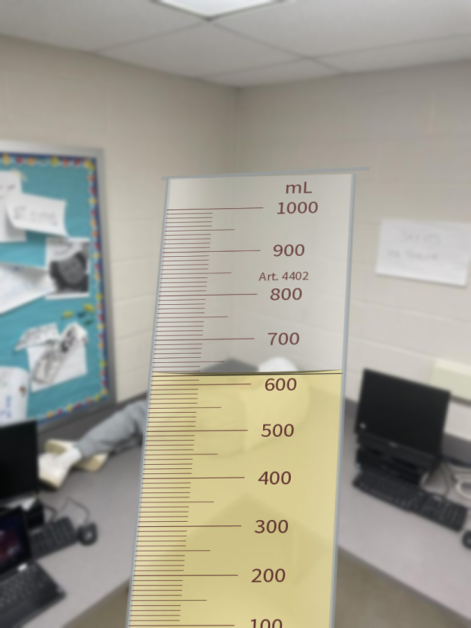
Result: 620 mL
